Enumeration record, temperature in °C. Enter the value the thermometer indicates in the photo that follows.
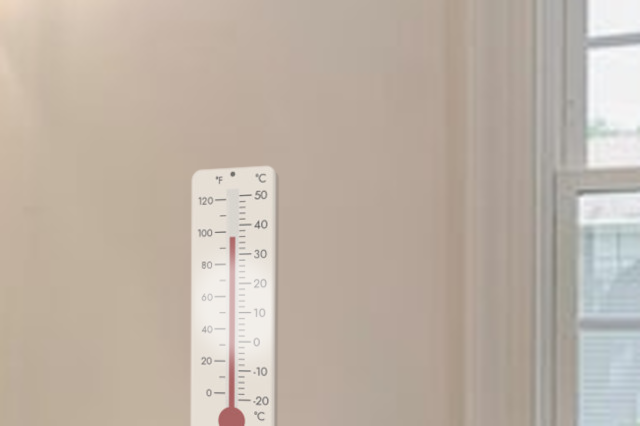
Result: 36 °C
